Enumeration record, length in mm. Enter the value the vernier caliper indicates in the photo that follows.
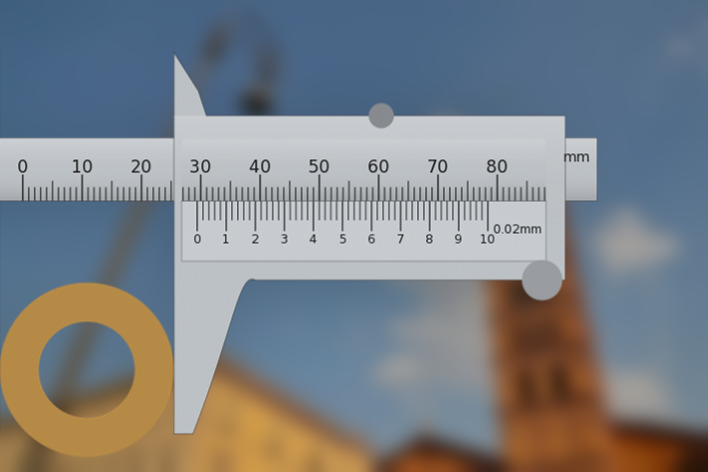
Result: 29.4 mm
